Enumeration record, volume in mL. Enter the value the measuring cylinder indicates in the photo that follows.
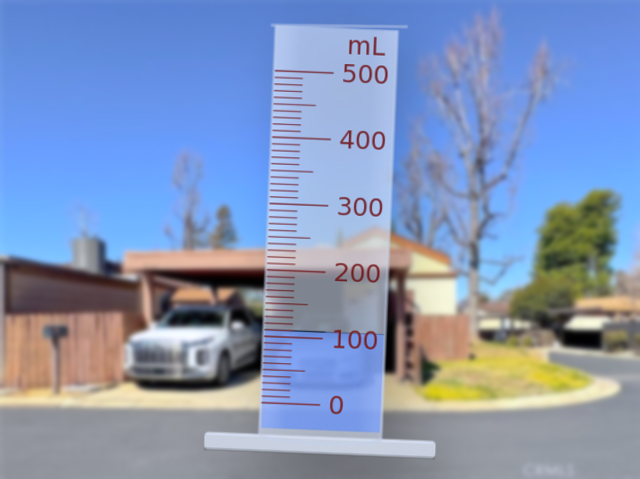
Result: 110 mL
